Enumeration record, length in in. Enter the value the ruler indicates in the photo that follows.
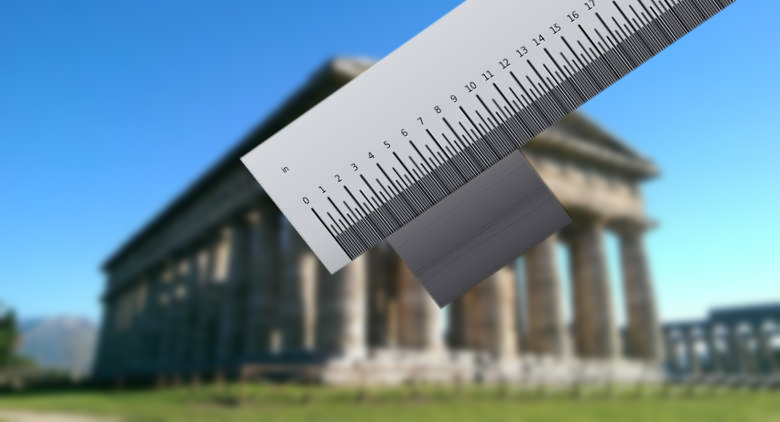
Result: 8 in
